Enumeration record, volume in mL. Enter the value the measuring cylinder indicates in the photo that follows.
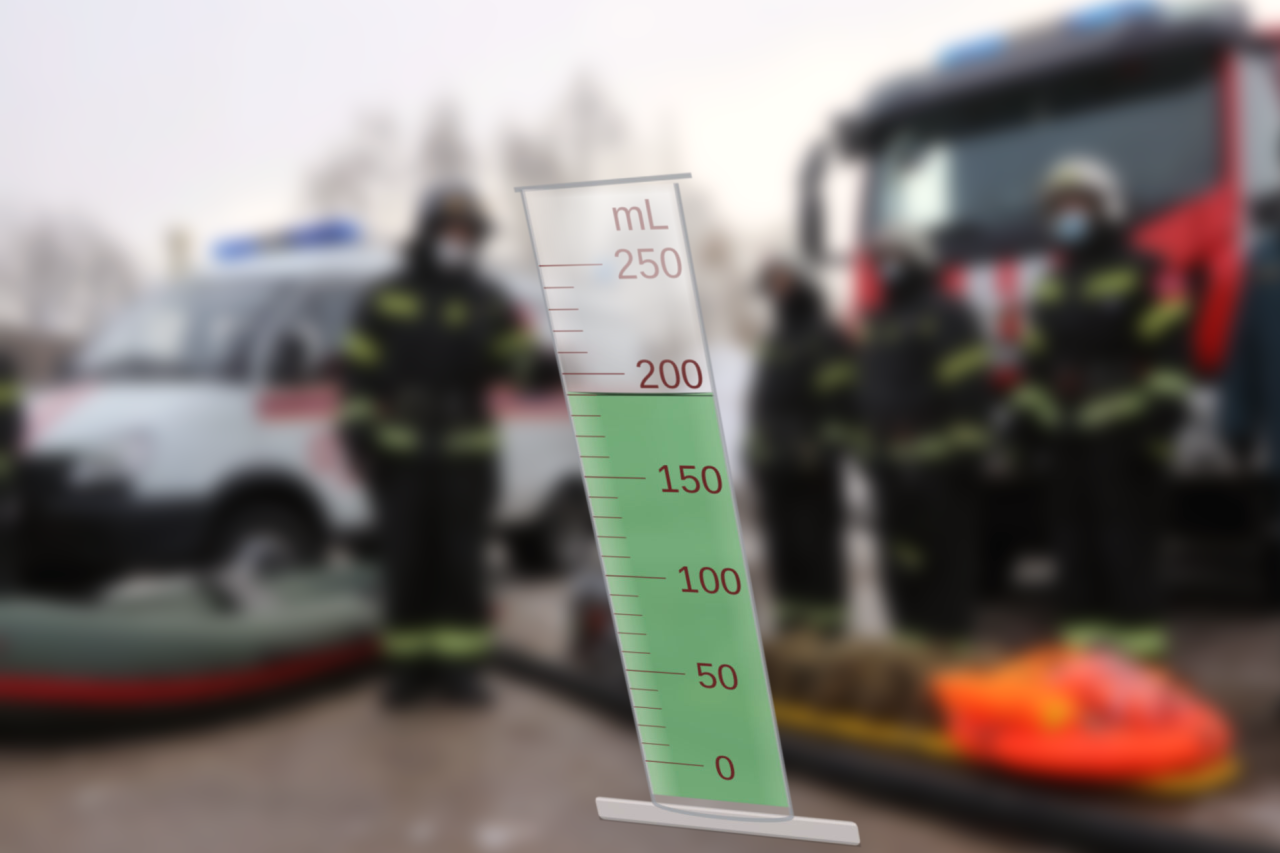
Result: 190 mL
